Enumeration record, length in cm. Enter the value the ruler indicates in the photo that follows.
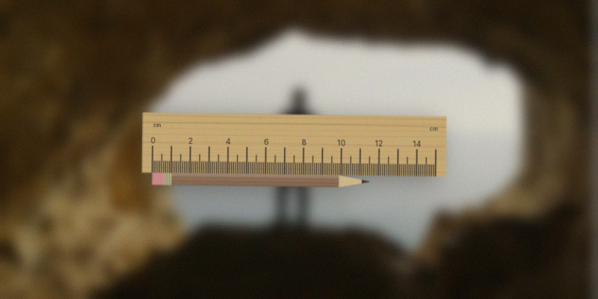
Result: 11.5 cm
